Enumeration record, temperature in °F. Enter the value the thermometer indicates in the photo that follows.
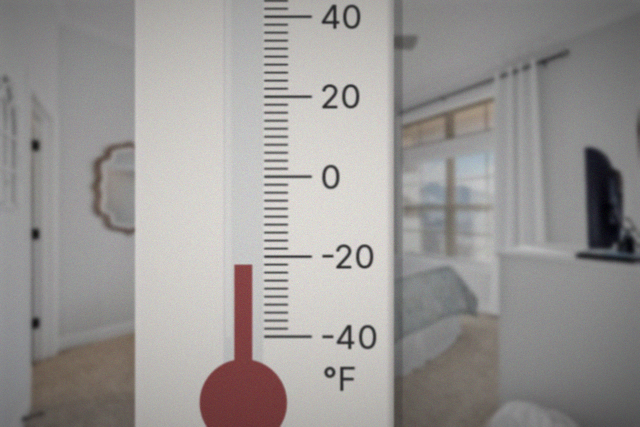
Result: -22 °F
